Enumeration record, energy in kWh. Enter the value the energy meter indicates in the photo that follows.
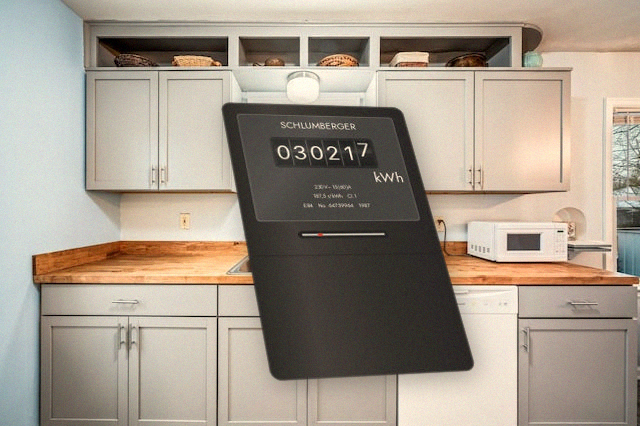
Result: 30217 kWh
